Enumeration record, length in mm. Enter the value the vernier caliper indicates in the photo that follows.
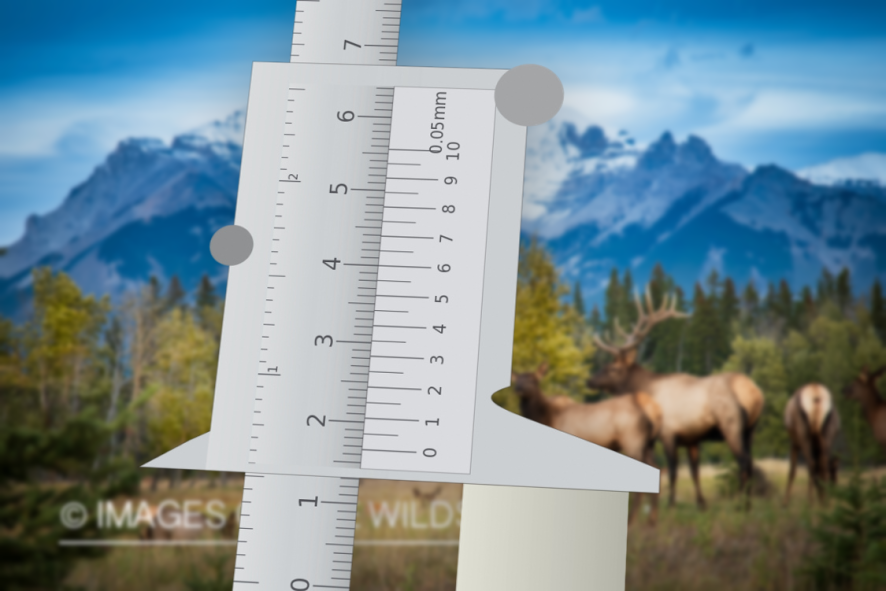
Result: 16.6 mm
